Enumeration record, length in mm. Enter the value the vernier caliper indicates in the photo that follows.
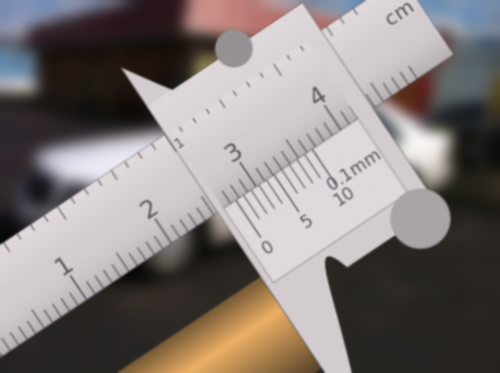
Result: 27.6 mm
